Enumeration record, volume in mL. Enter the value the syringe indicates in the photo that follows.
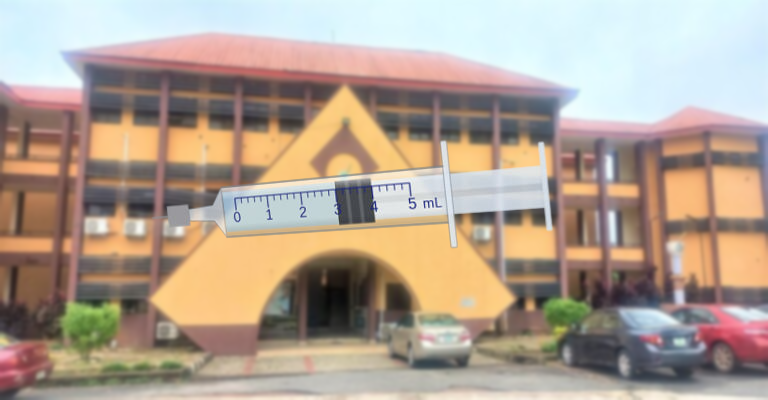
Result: 3 mL
